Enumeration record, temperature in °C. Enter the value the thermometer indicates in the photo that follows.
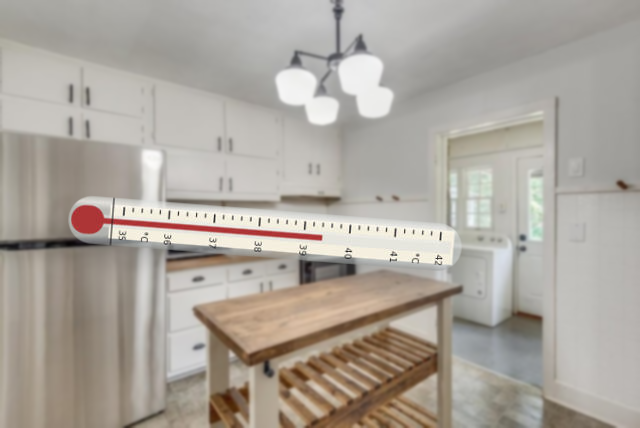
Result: 39.4 °C
